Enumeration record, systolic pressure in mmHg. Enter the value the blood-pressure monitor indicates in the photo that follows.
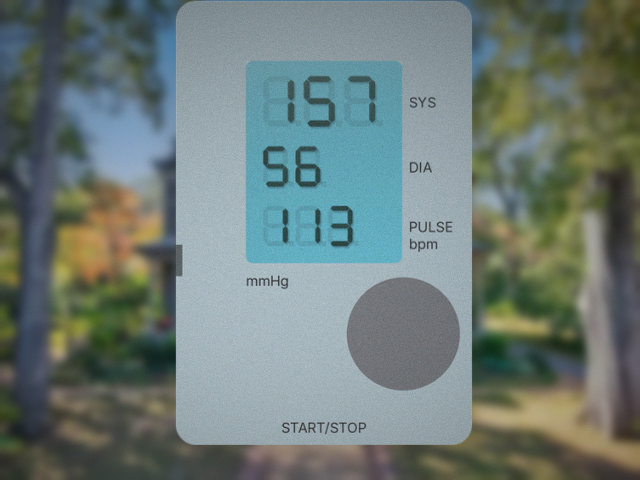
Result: 157 mmHg
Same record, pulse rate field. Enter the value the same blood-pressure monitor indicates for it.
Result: 113 bpm
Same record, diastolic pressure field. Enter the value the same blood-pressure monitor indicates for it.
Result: 56 mmHg
